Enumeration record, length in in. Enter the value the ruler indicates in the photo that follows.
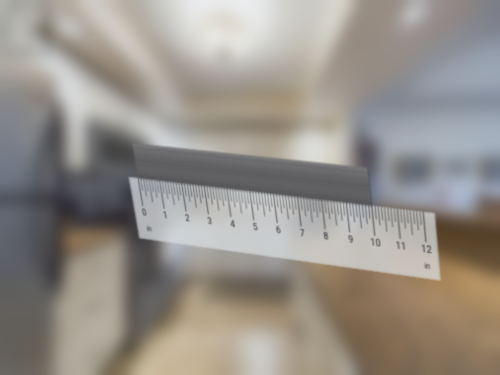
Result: 10 in
